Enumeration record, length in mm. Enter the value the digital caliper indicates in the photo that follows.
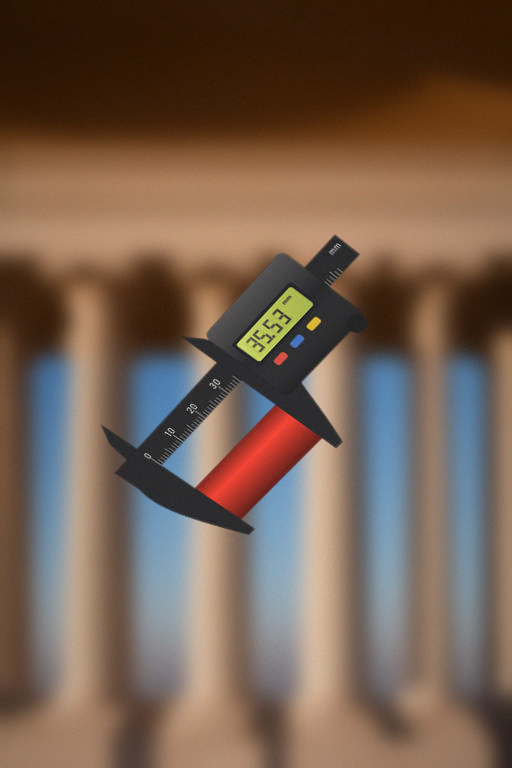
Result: 35.53 mm
